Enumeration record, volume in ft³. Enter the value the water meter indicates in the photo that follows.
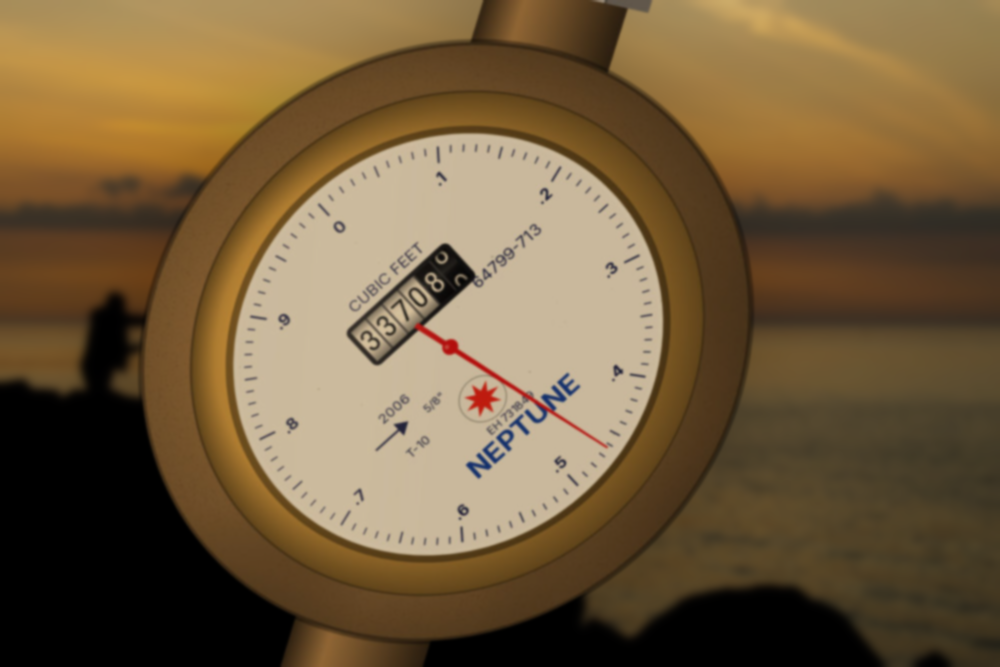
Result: 337088.46 ft³
